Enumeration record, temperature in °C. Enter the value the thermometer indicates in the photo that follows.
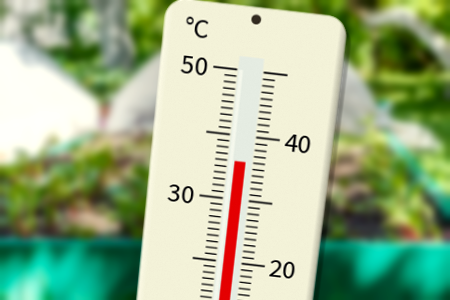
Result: 36 °C
